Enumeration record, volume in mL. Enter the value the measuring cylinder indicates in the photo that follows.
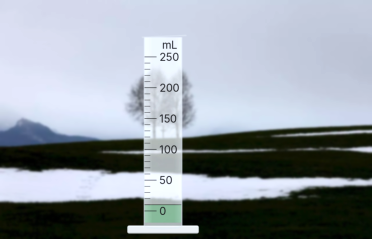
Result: 10 mL
